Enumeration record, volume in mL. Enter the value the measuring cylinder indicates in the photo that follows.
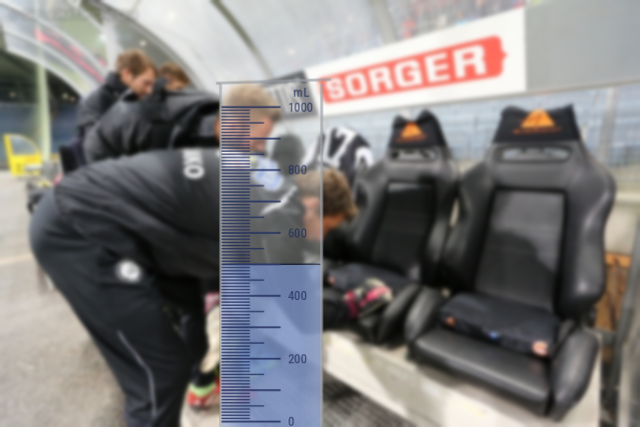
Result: 500 mL
